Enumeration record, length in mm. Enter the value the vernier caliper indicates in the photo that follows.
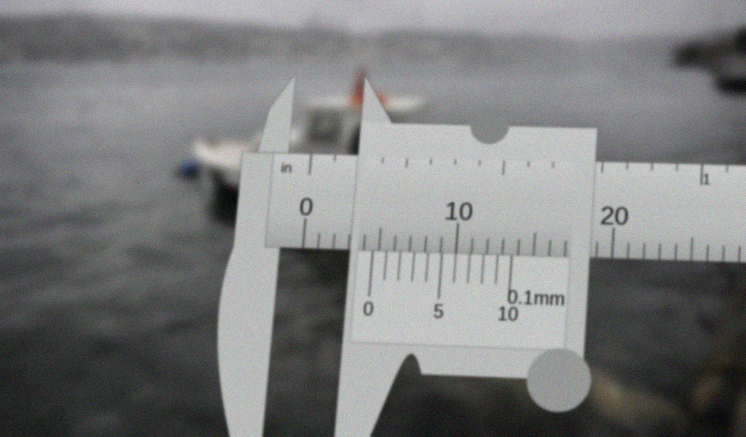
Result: 4.6 mm
